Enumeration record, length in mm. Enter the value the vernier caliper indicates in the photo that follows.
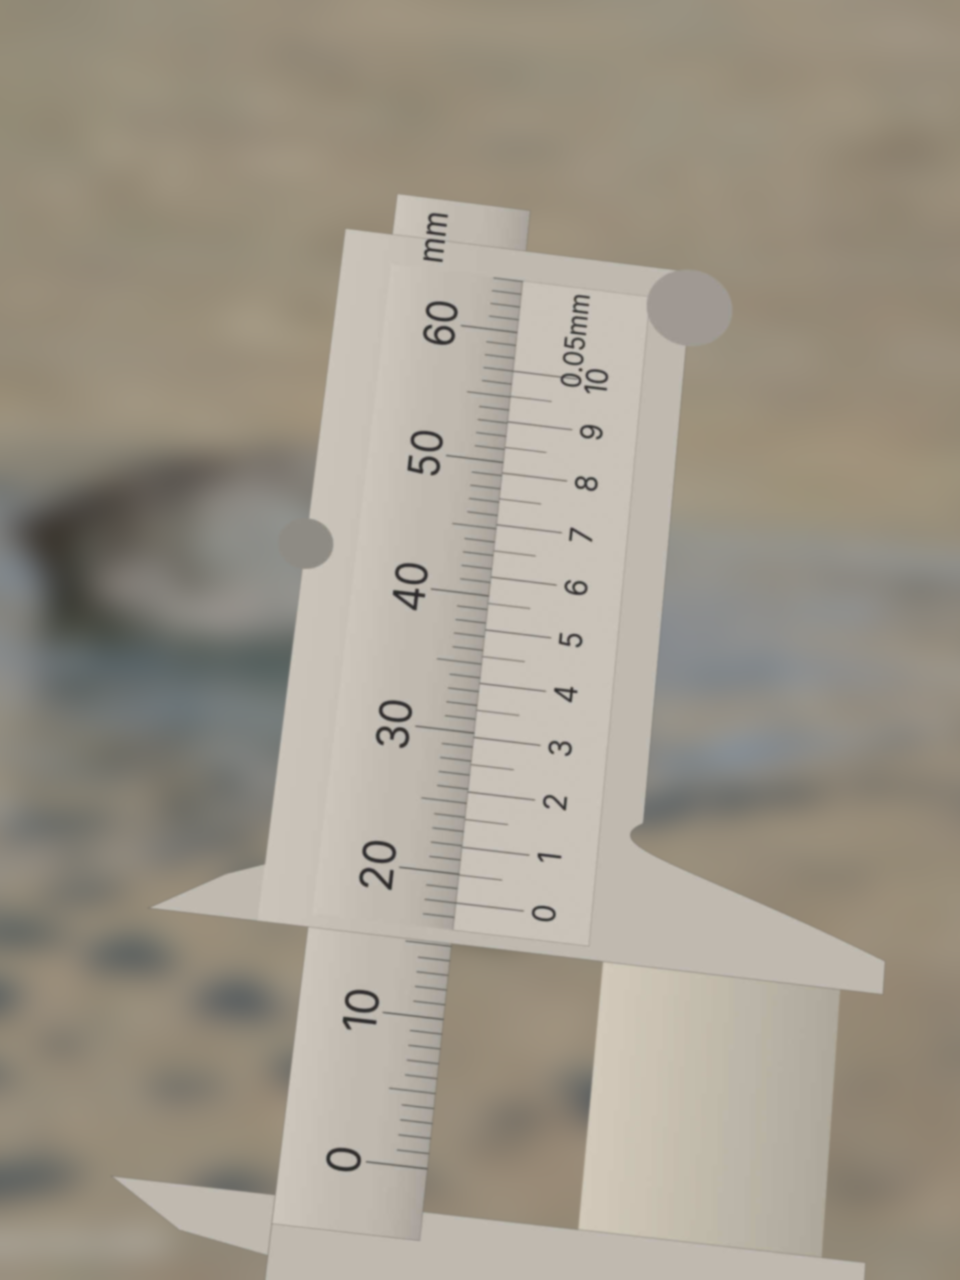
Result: 18.0 mm
